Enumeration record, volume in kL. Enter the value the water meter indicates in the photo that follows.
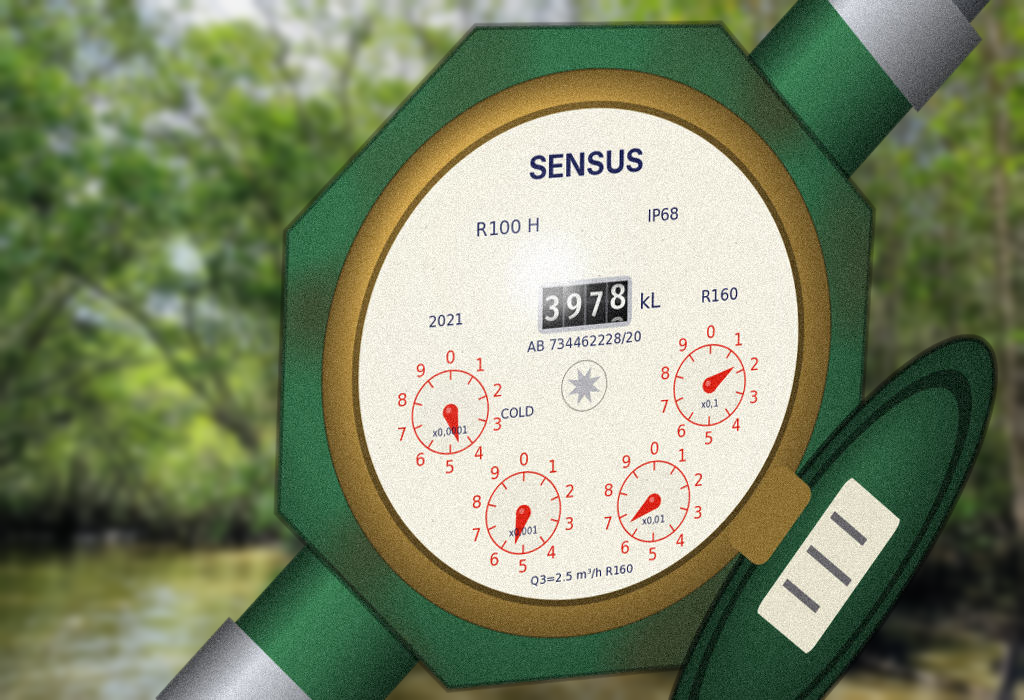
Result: 3978.1654 kL
